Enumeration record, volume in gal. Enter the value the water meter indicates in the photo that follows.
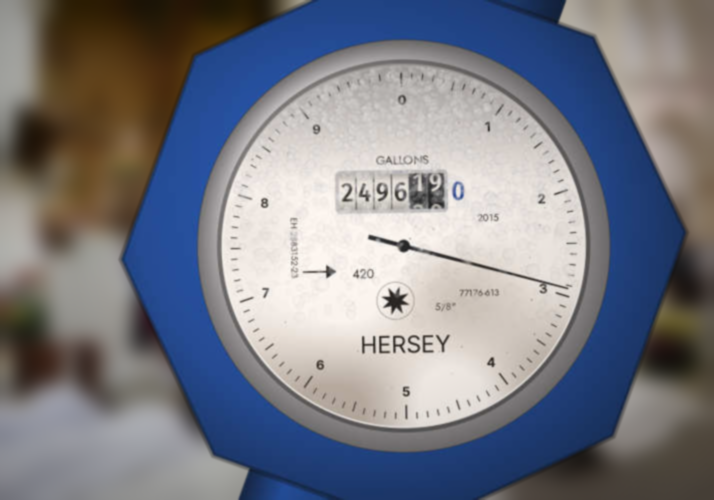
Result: 2496192.9 gal
